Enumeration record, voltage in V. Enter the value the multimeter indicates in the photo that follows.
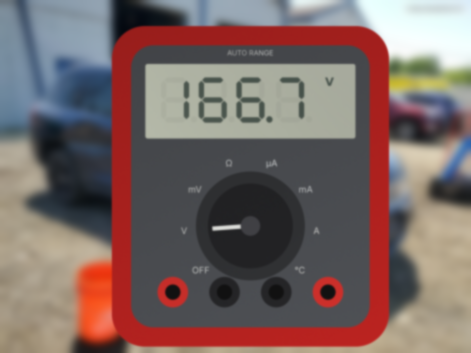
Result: 166.7 V
